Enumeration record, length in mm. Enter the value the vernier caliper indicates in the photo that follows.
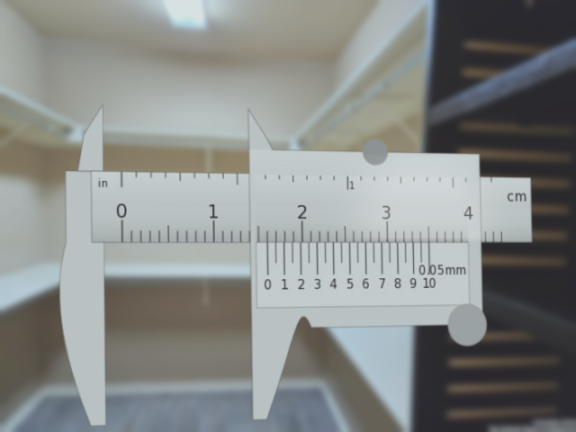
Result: 16.0 mm
